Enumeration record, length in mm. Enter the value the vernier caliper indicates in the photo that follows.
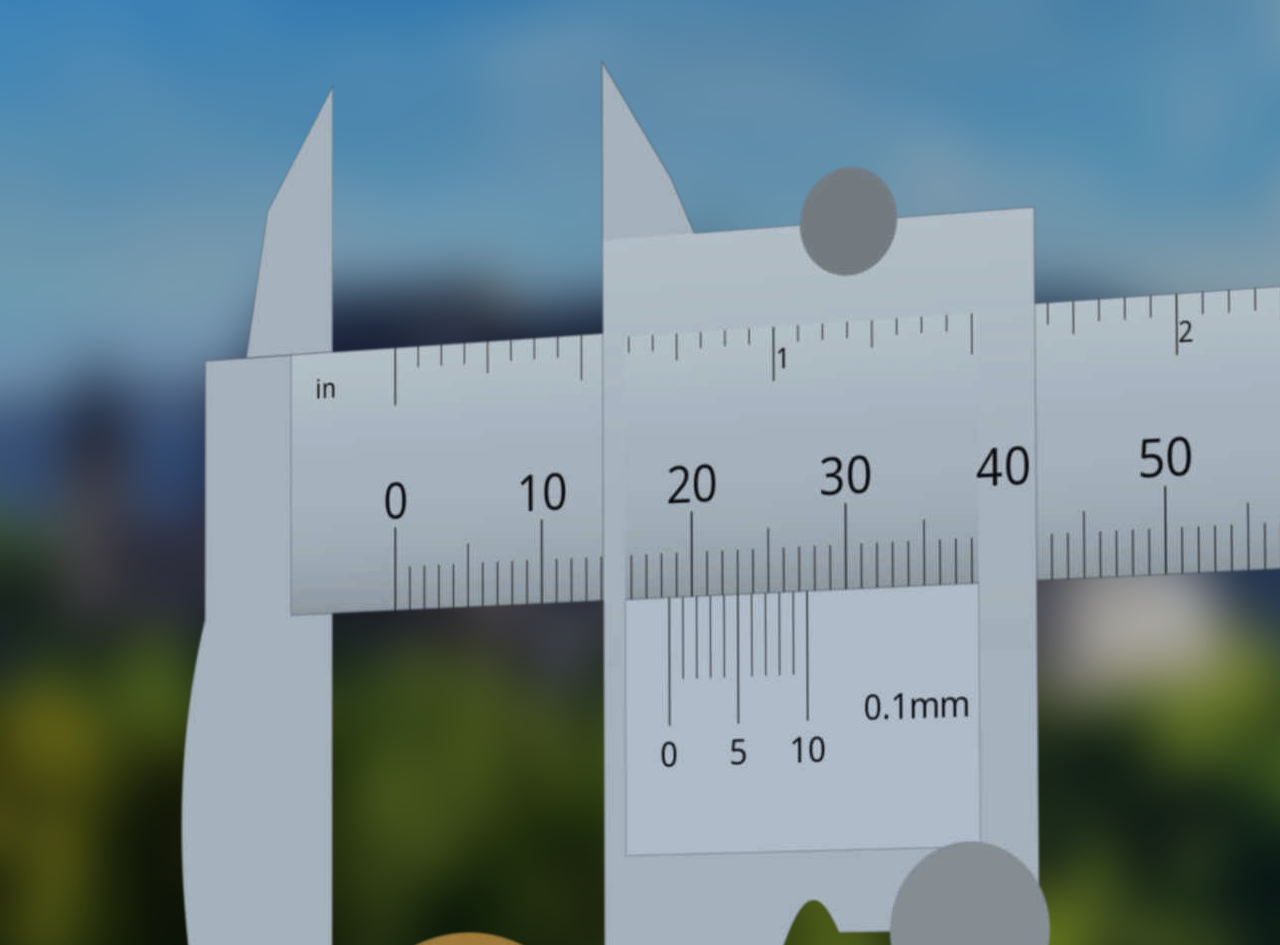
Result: 18.5 mm
